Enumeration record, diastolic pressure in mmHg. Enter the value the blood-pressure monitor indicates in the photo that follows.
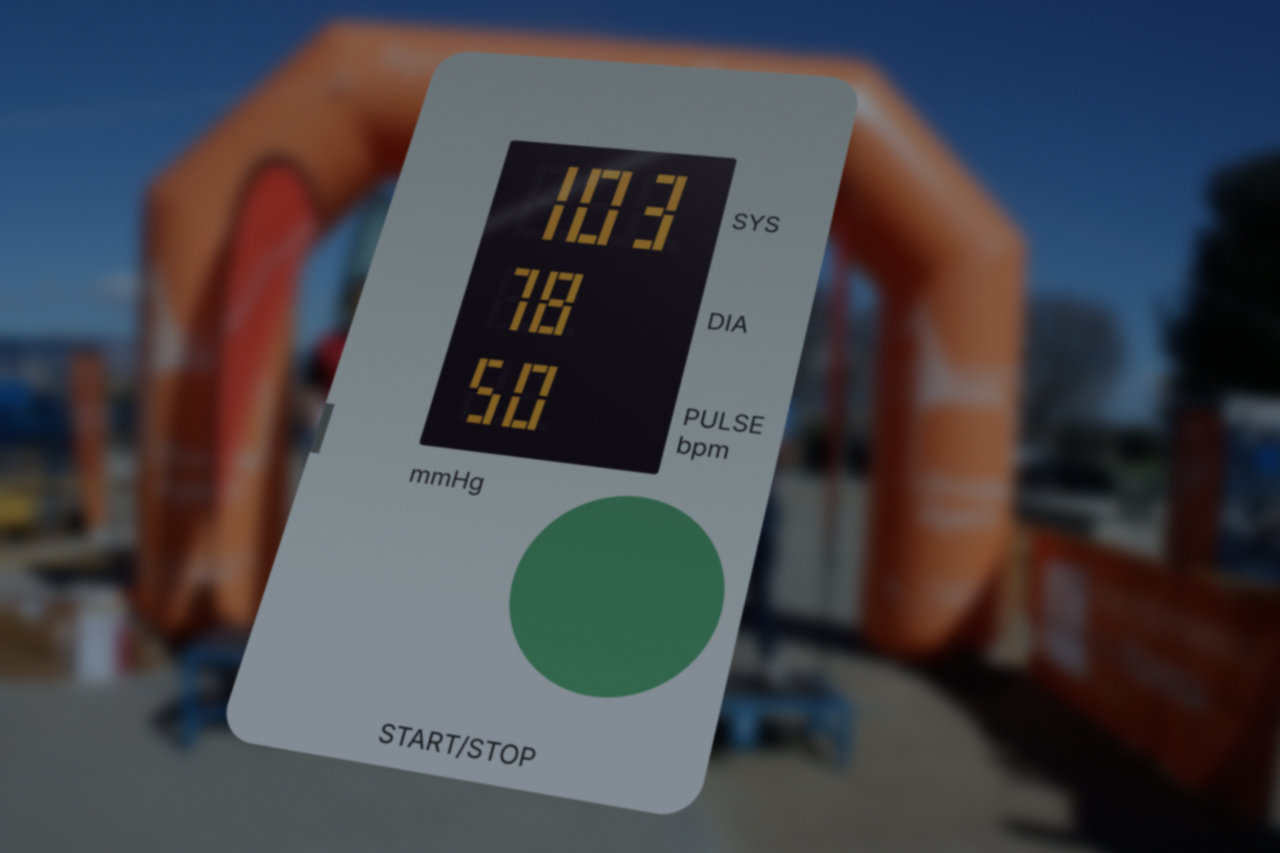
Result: 78 mmHg
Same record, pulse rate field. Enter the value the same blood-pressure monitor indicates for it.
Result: 50 bpm
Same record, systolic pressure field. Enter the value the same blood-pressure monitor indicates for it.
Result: 103 mmHg
